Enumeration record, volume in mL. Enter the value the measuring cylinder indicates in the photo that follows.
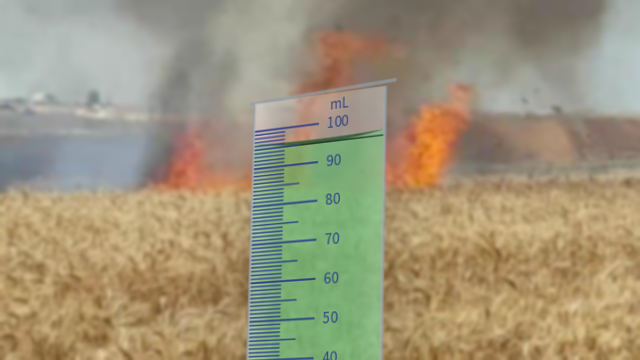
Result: 95 mL
